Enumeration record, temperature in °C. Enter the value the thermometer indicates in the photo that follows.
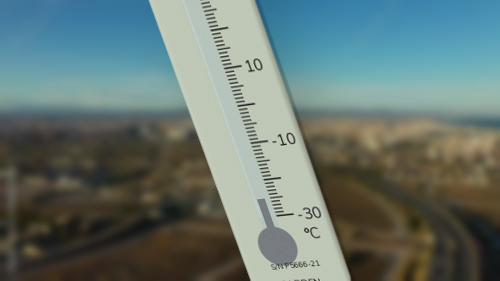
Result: -25 °C
